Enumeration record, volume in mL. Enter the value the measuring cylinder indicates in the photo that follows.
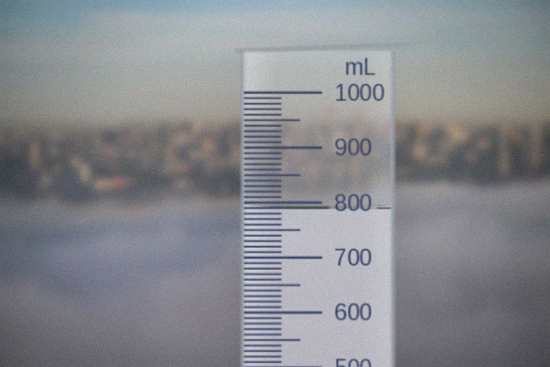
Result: 790 mL
